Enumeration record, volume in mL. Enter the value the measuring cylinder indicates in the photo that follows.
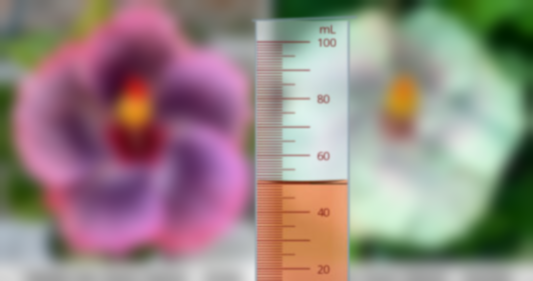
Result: 50 mL
